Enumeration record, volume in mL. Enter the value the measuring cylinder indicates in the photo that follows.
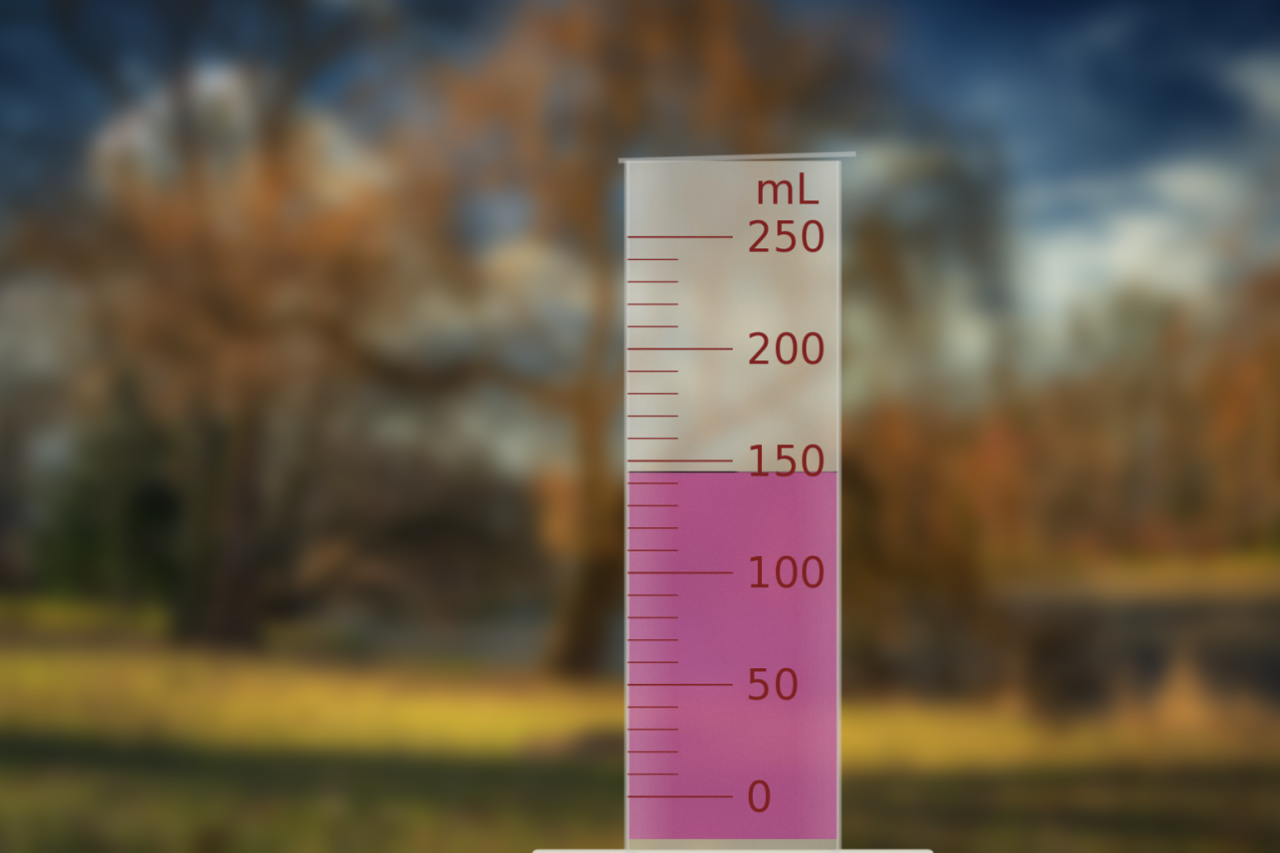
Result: 145 mL
